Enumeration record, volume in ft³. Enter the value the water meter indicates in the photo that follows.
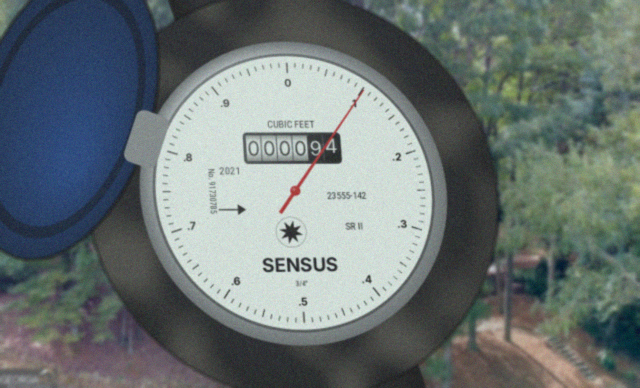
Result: 94.10 ft³
